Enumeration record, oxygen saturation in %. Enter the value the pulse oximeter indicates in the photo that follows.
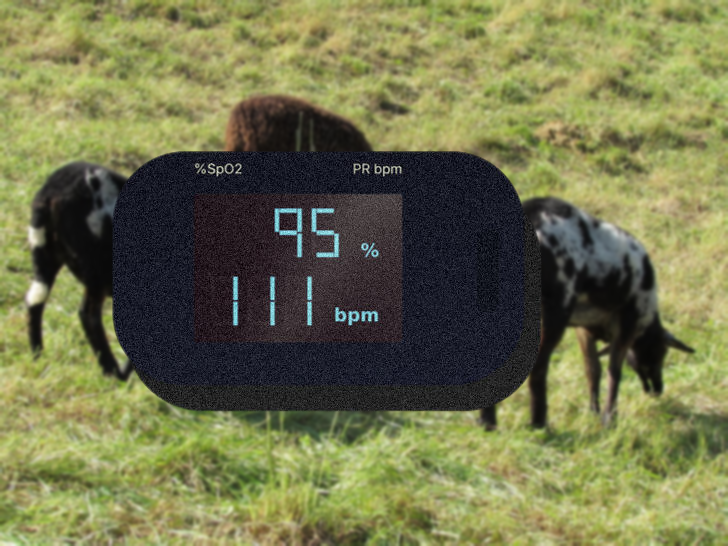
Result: 95 %
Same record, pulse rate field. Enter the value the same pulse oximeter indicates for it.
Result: 111 bpm
